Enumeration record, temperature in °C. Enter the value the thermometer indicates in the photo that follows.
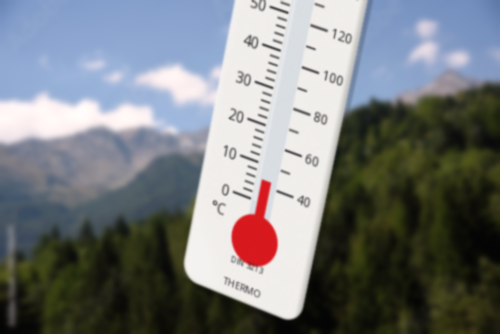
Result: 6 °C
